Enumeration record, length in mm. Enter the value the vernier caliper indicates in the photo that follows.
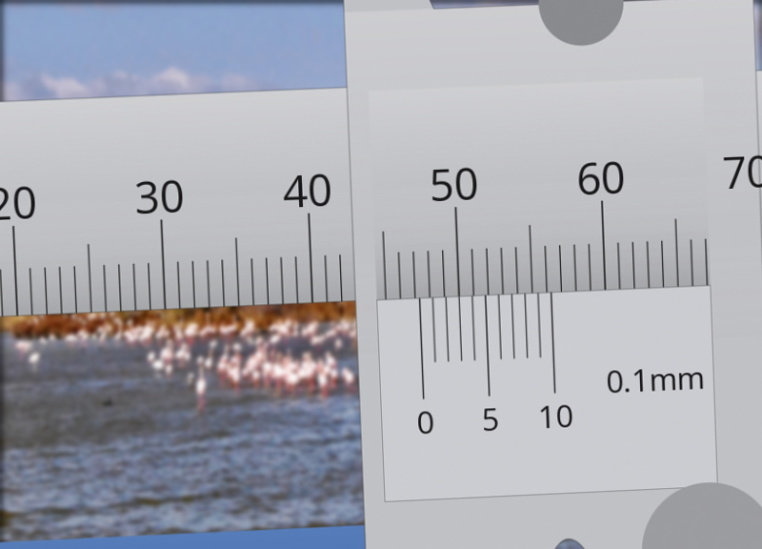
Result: 47.3 mm
